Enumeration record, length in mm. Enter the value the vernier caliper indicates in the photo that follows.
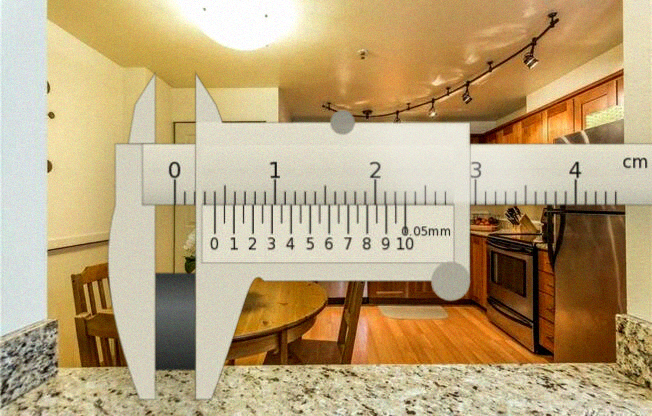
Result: 4.0 mm
